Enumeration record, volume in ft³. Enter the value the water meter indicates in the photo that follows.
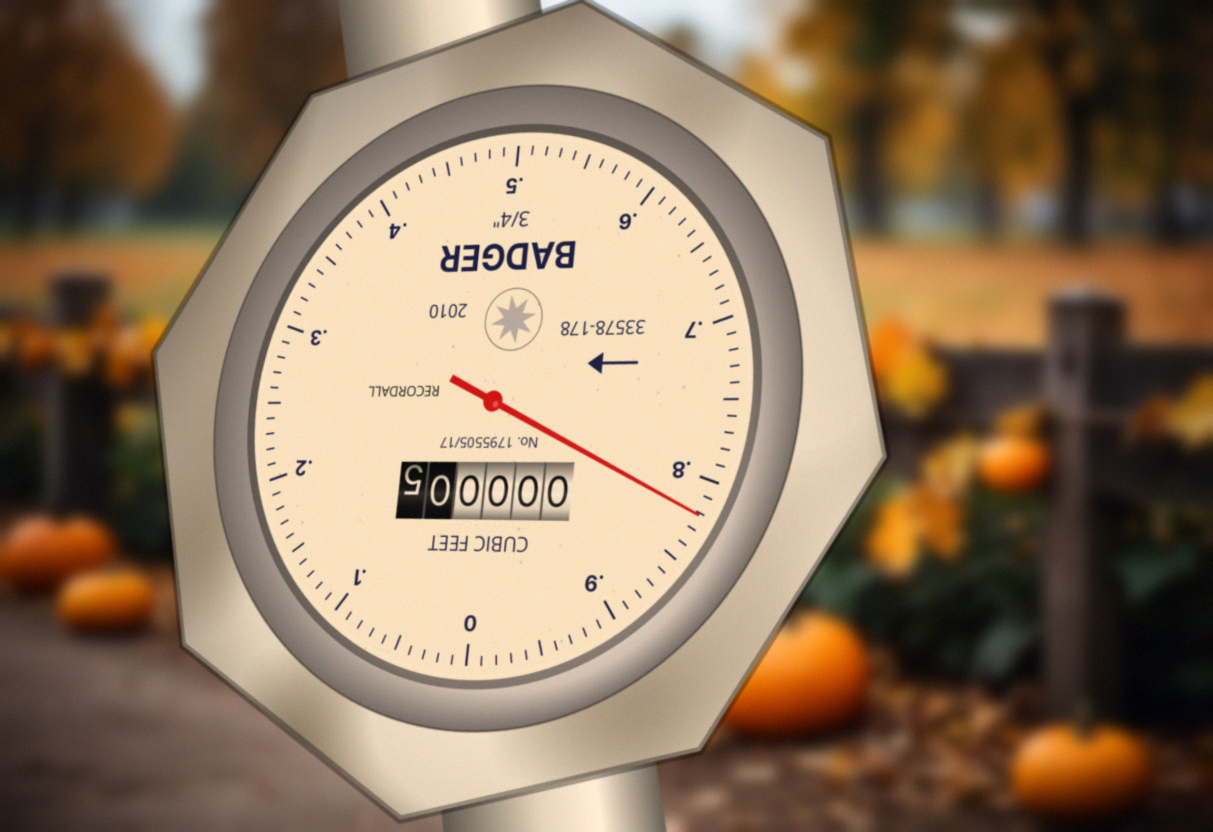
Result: 4.82 ft³
